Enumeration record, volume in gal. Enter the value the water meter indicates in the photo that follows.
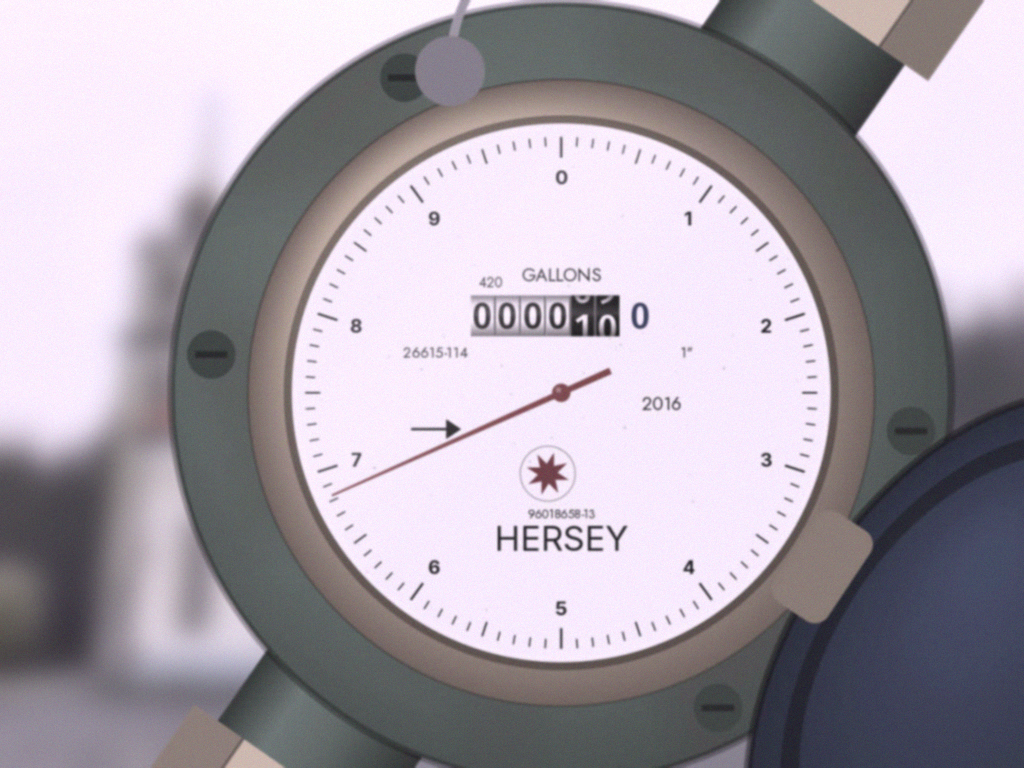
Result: 96.8 gal
